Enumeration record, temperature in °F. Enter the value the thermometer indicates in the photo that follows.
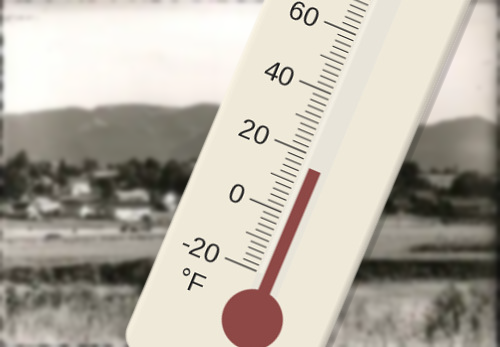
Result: 16 °F
